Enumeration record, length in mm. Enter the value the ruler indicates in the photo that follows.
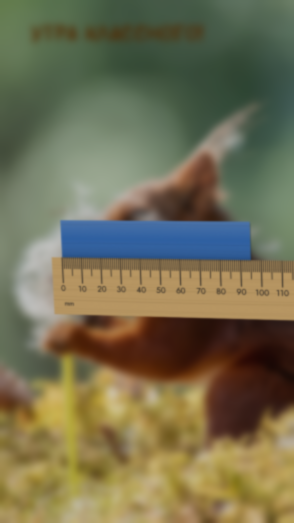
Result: 95 mm
